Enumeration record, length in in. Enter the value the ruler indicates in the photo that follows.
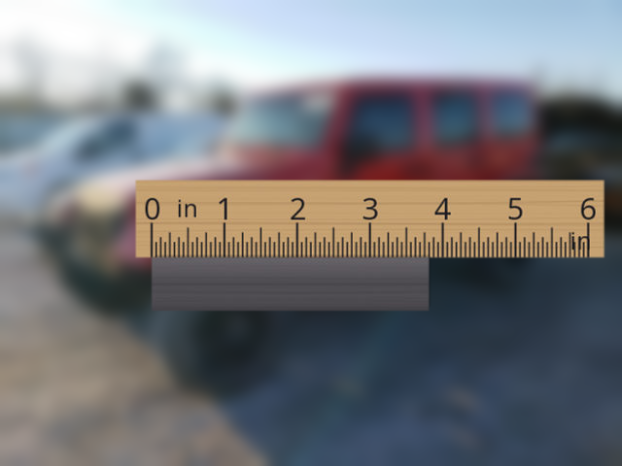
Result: 3.8125 in
